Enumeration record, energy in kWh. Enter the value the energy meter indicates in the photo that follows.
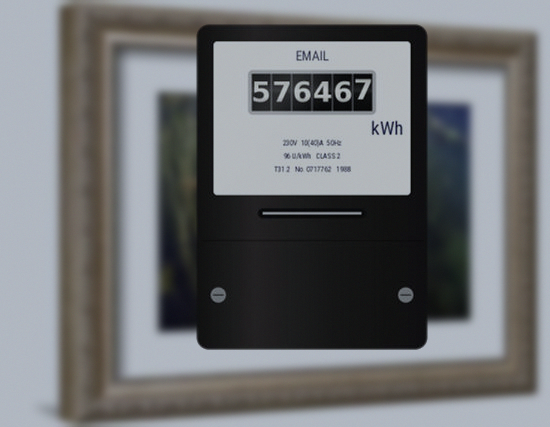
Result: 576467 kWh
